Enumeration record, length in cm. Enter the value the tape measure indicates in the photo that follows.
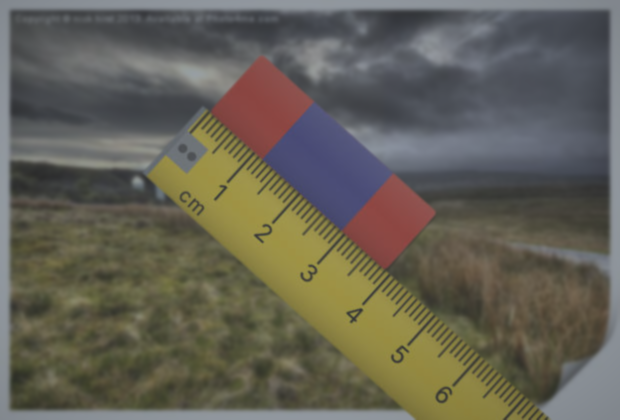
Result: 3.9 cm
